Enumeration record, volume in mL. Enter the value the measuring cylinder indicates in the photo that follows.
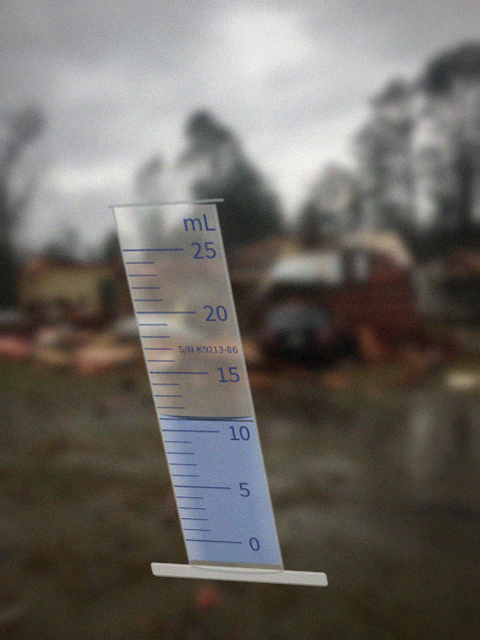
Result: 11 mL
